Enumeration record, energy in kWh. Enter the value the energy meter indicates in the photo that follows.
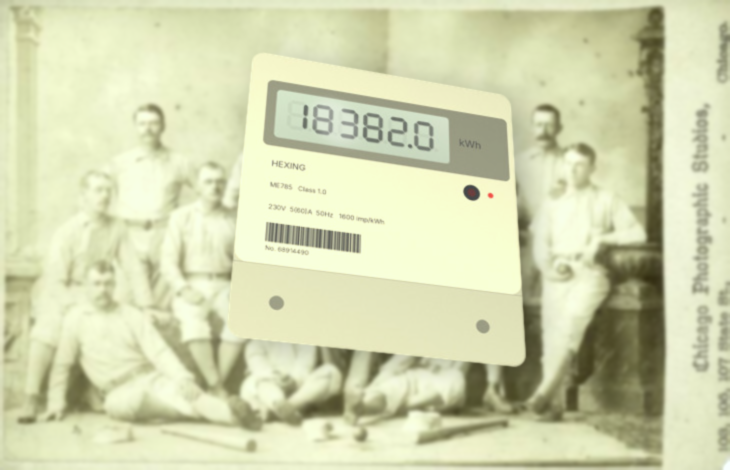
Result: 18382.0 kWh
